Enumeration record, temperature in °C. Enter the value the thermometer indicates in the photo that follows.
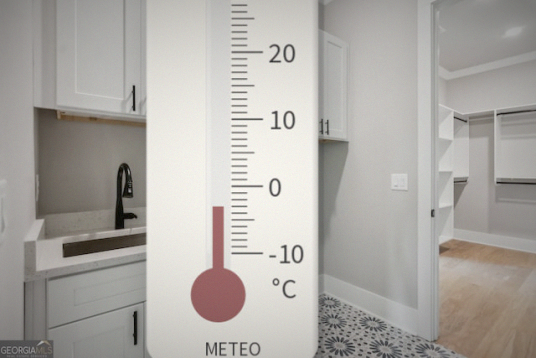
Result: -3 °C
